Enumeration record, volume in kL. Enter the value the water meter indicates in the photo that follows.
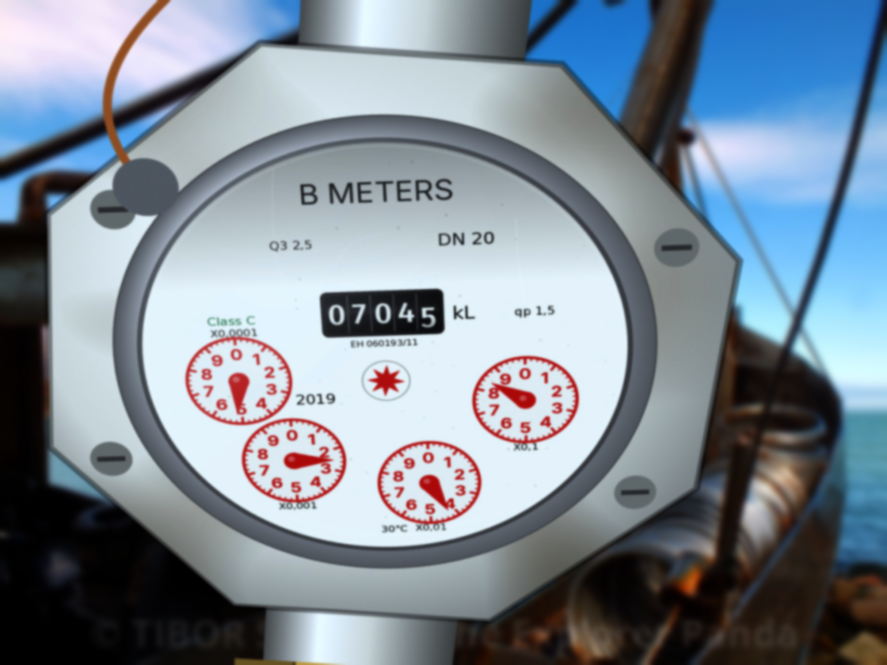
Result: 7044.8425 kL
